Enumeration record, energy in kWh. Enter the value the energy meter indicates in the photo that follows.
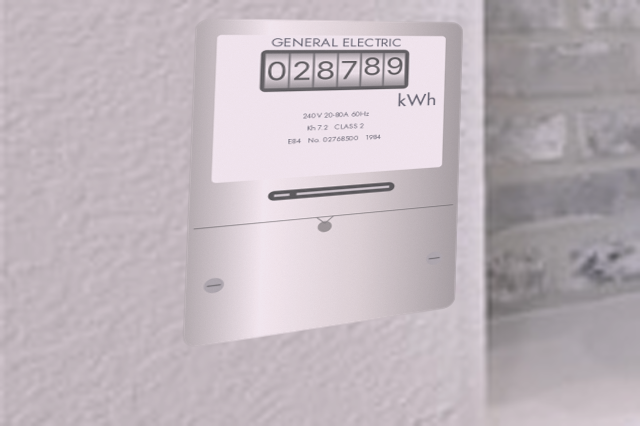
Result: 28789 kWh
